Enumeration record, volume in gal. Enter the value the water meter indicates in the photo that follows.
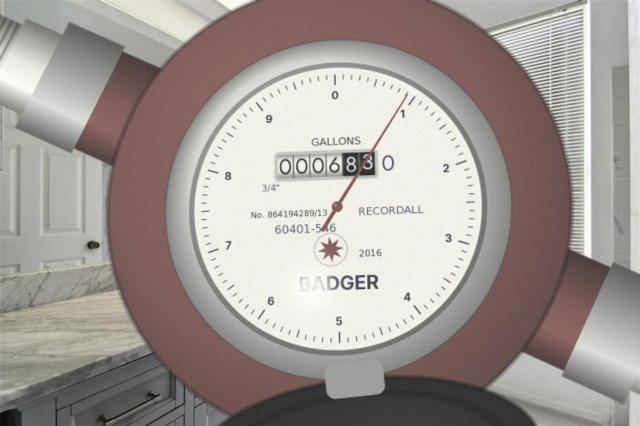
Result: 6830.9 gal
